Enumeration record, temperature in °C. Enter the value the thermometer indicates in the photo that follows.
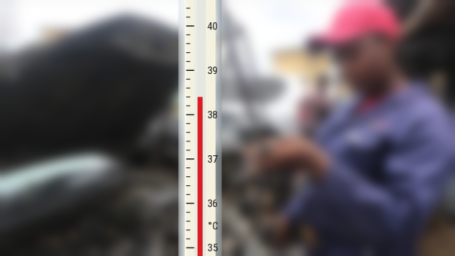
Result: 38.4 °C
